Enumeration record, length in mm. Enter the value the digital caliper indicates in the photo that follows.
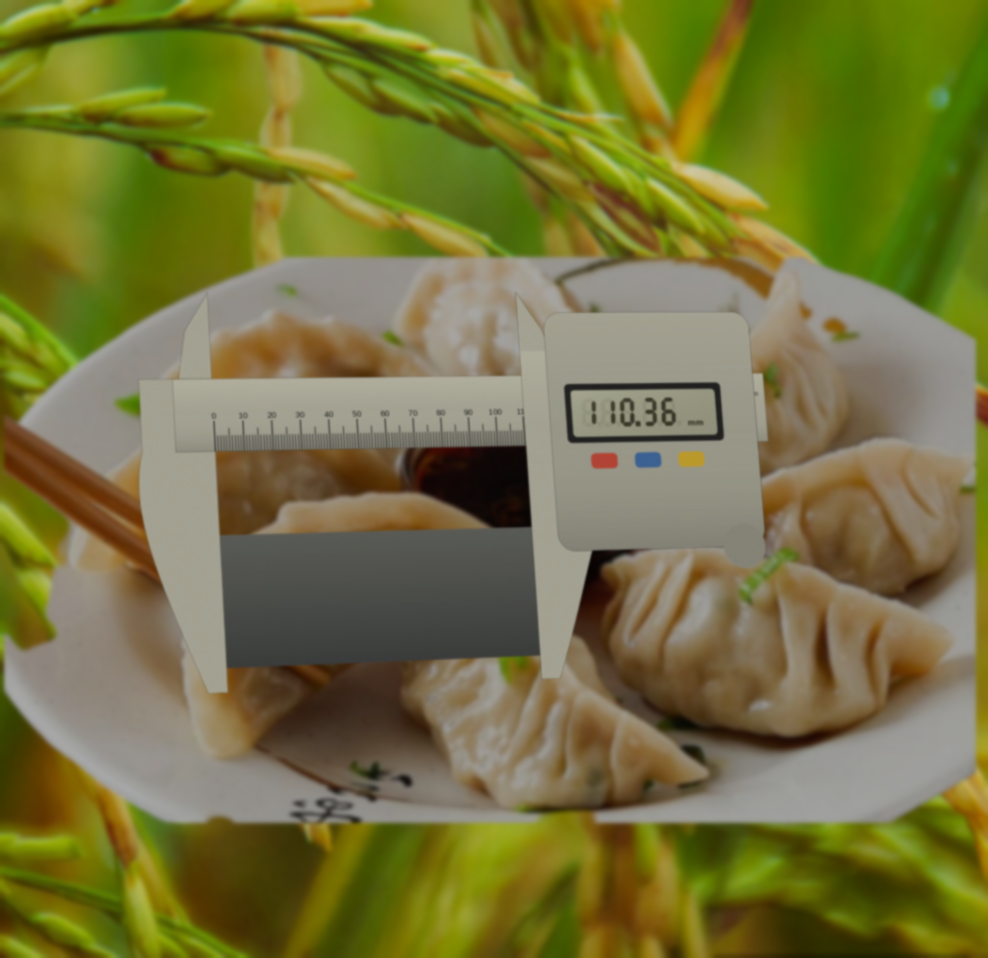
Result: 110.36 mm
